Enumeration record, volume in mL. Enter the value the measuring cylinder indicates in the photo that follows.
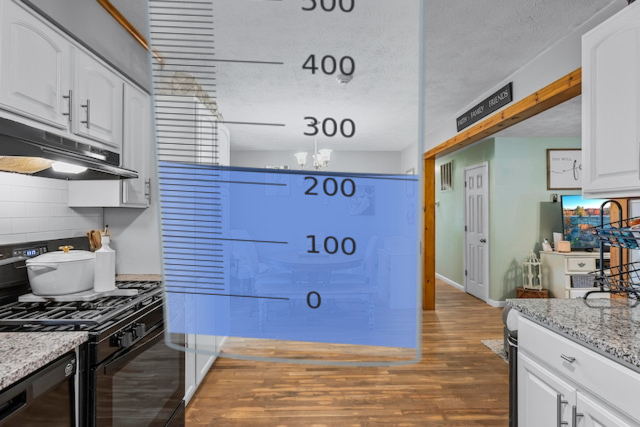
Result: 220 mL
